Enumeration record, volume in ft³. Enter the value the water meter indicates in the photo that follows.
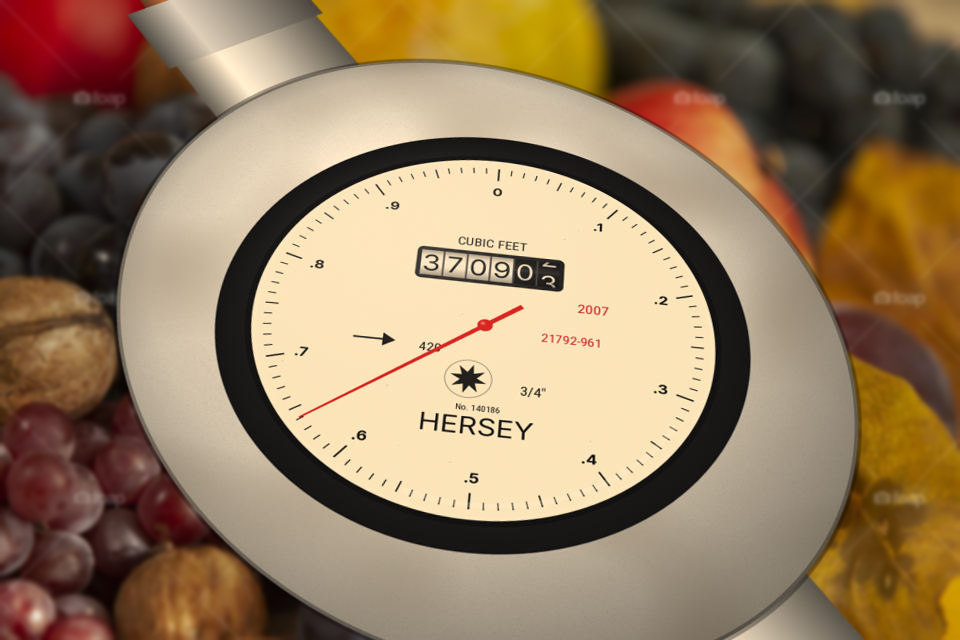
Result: 370902.64 ft³
